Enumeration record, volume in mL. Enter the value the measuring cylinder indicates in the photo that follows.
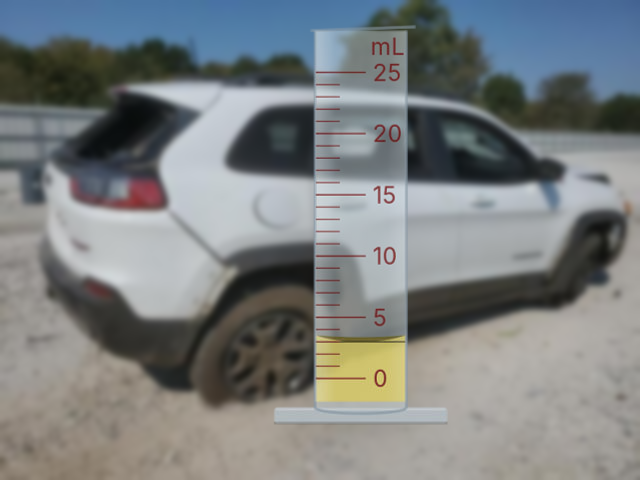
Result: 3 mL
